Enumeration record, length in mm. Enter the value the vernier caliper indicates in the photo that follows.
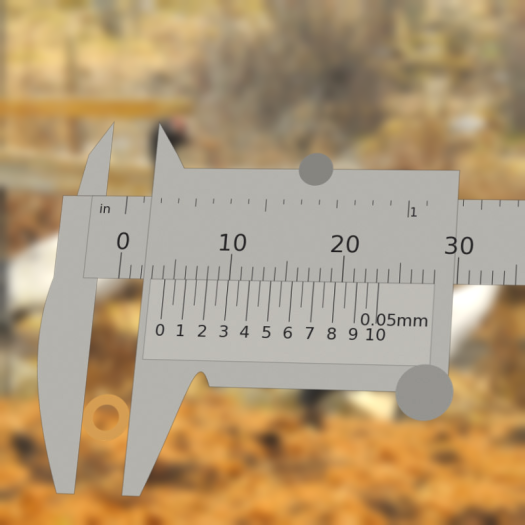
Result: 4.2 mm
